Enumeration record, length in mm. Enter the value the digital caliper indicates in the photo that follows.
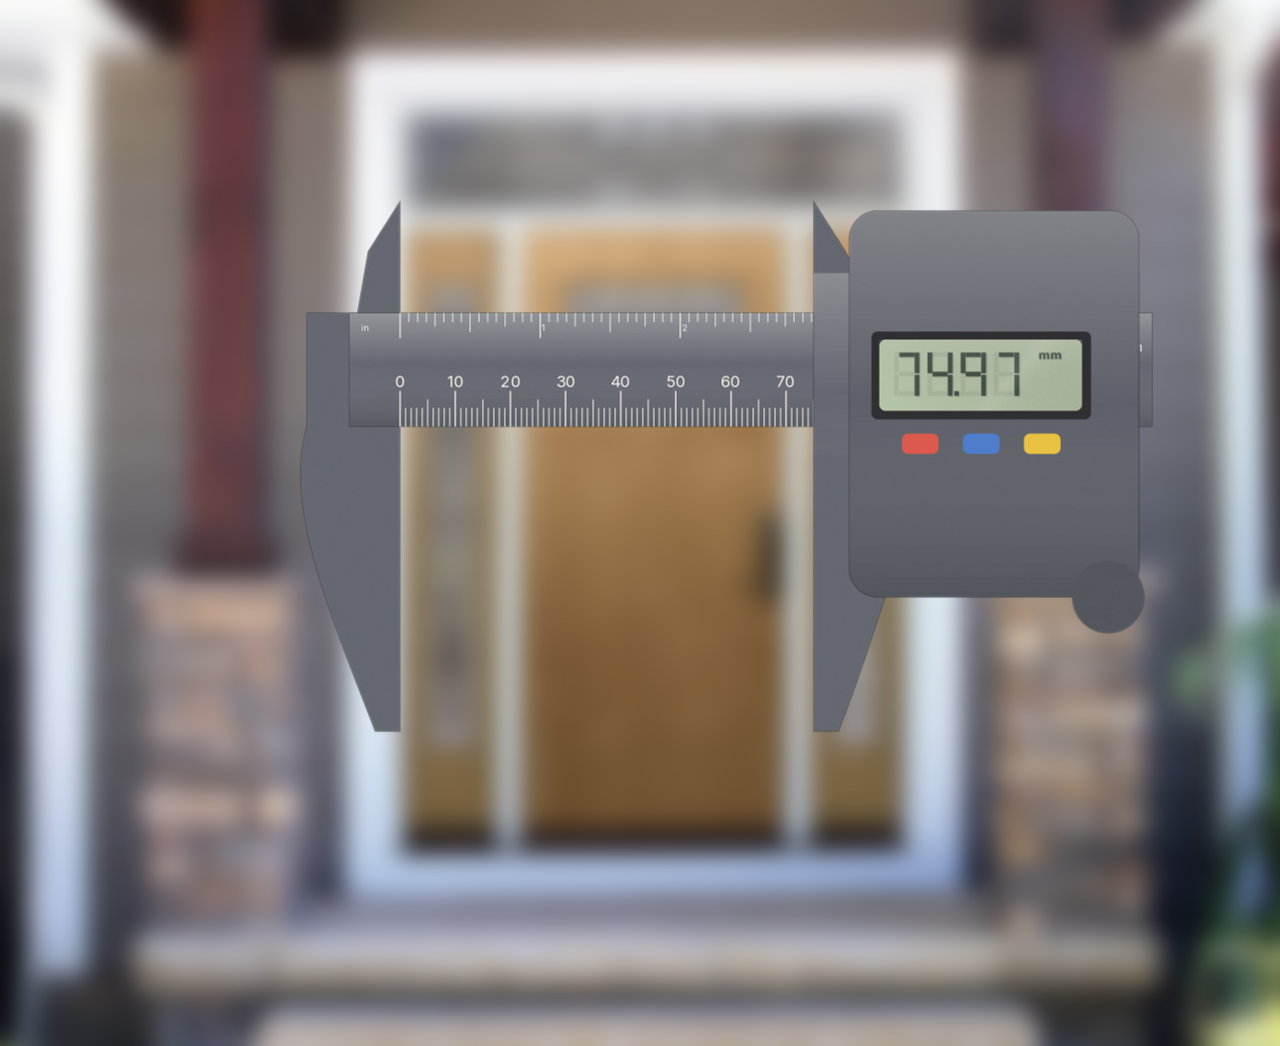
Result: 74.97 mm
